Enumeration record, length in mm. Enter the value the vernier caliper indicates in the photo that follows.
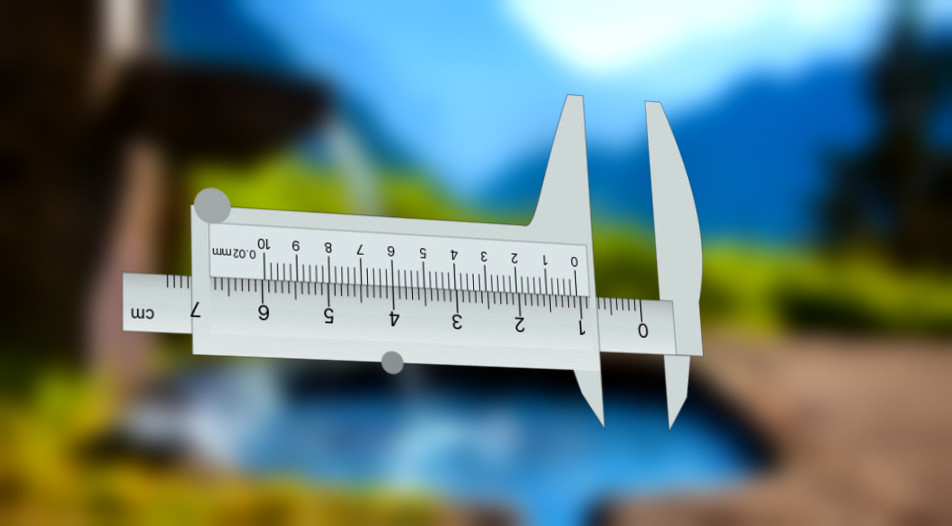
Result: 10.6 mm
